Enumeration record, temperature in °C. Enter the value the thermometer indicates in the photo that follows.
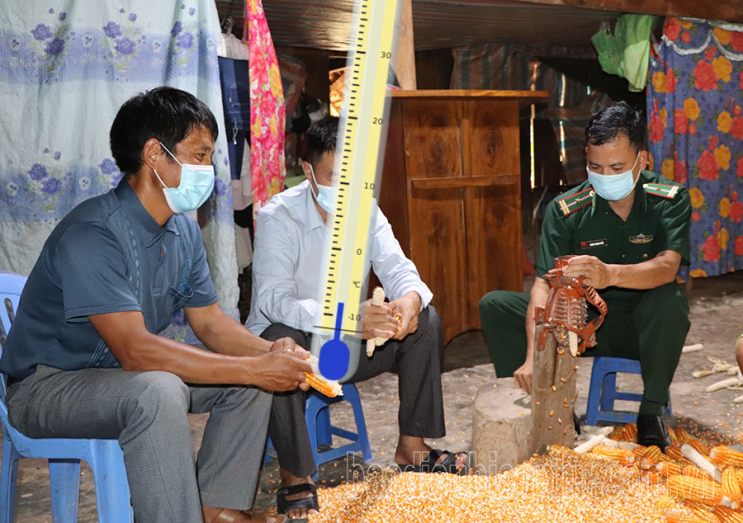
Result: -8 °C
